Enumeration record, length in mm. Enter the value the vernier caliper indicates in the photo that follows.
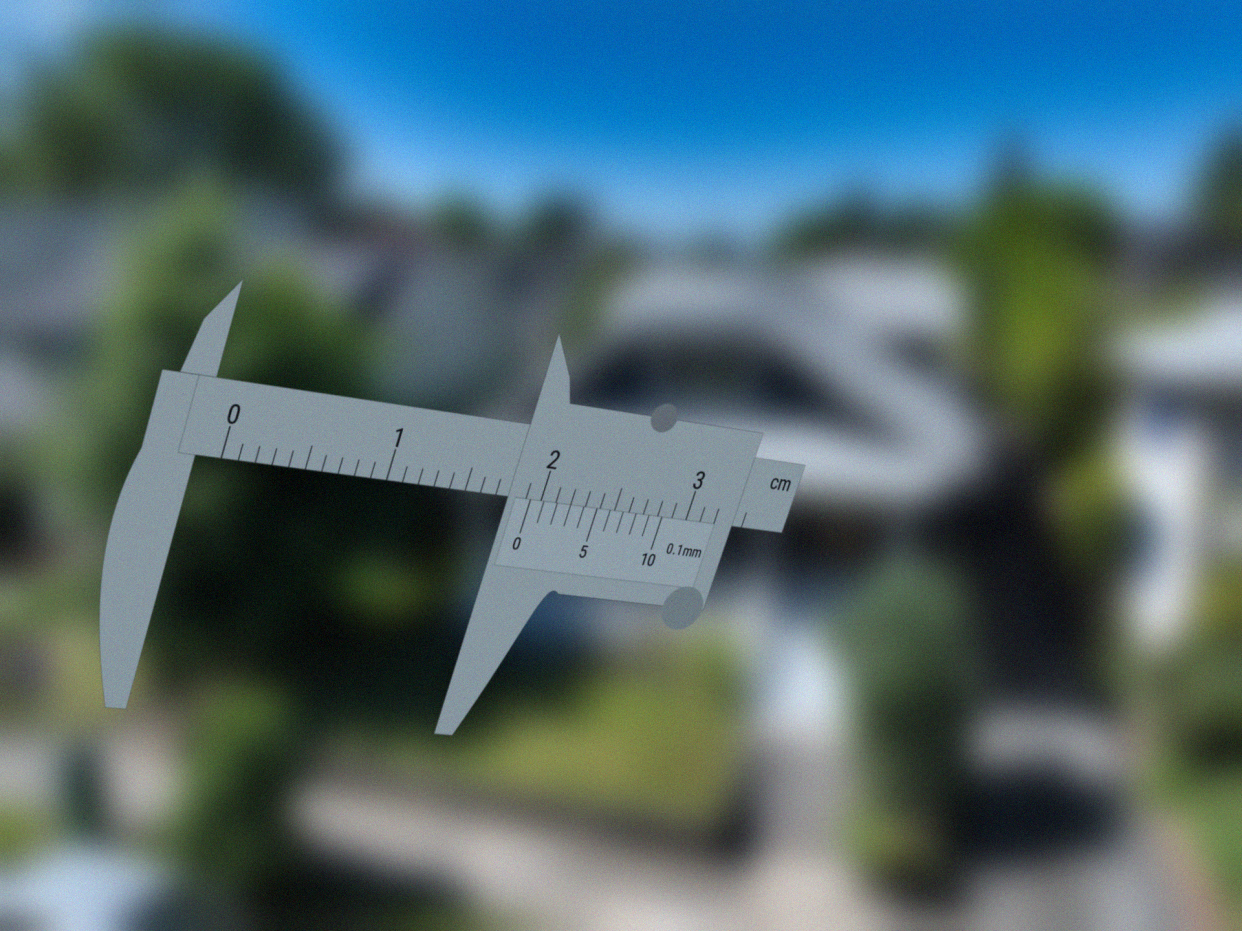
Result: 19.3 mm
